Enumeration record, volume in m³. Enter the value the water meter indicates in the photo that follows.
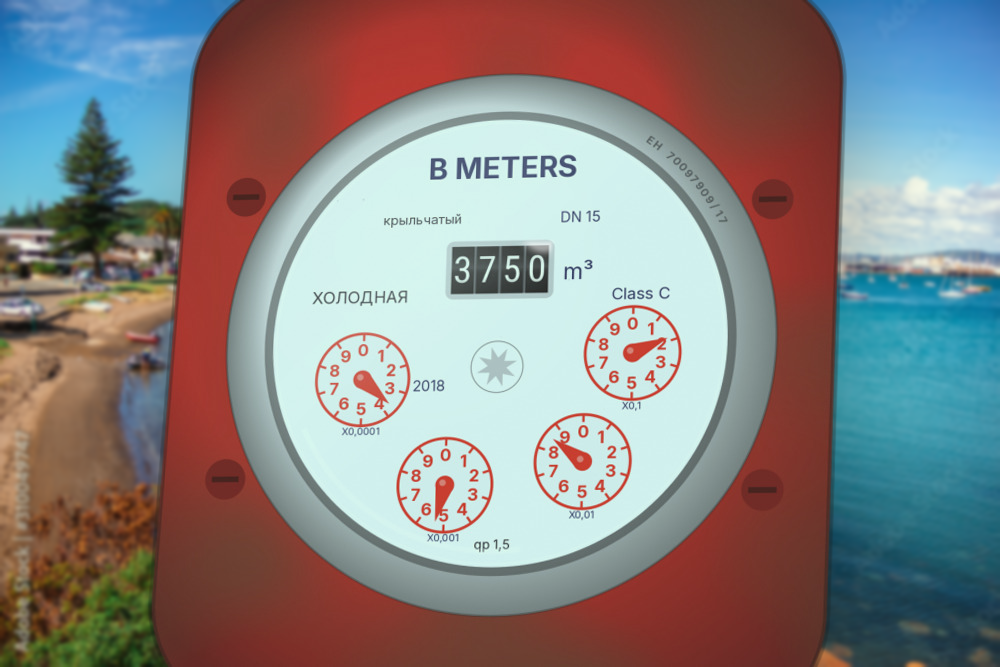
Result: 3750.1853 m³
